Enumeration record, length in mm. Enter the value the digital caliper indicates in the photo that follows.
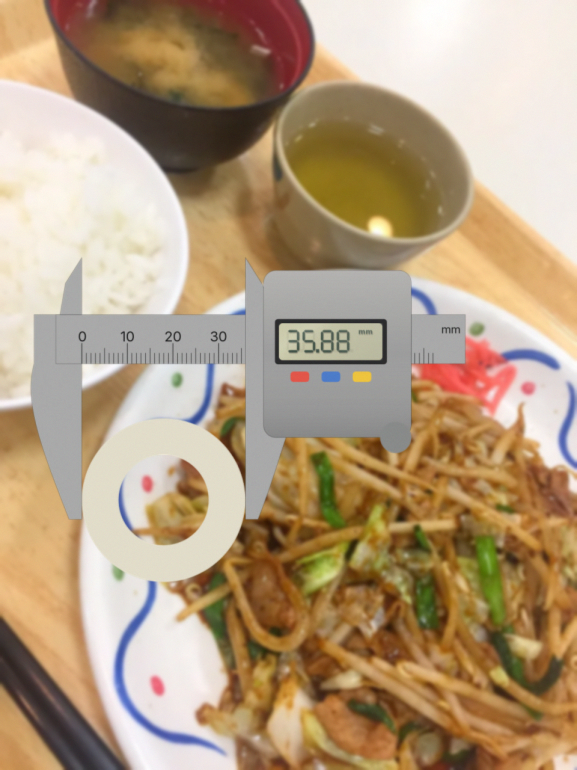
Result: 35.88 mm
